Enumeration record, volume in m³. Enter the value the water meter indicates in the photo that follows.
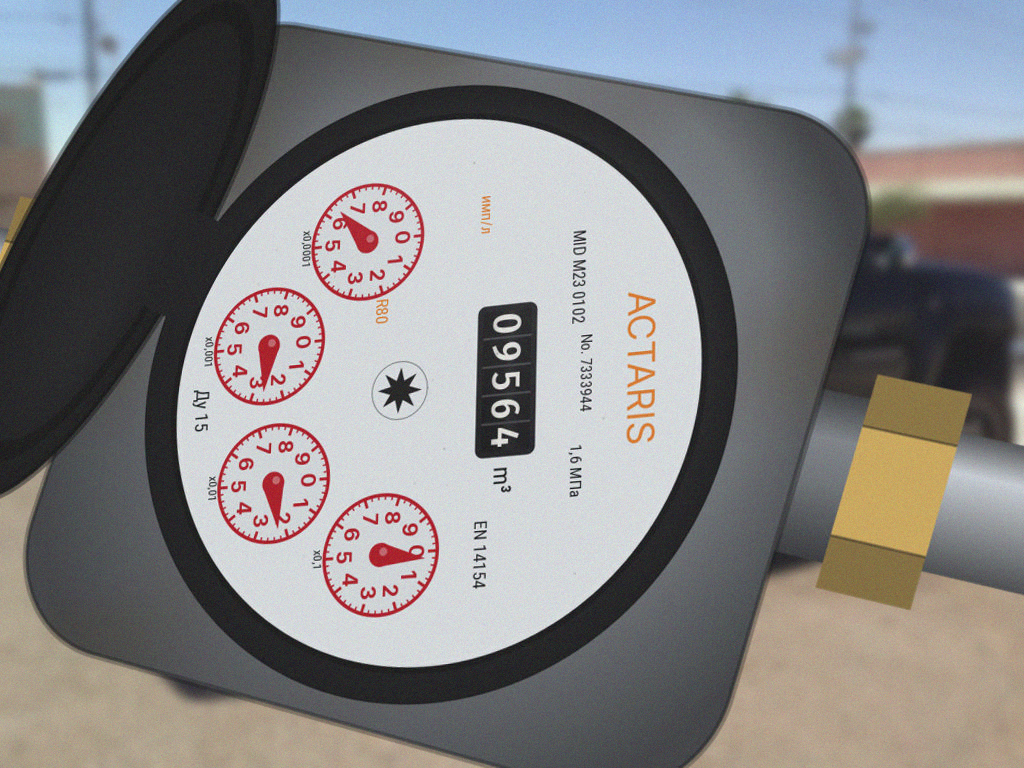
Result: 9564.0226 m³
